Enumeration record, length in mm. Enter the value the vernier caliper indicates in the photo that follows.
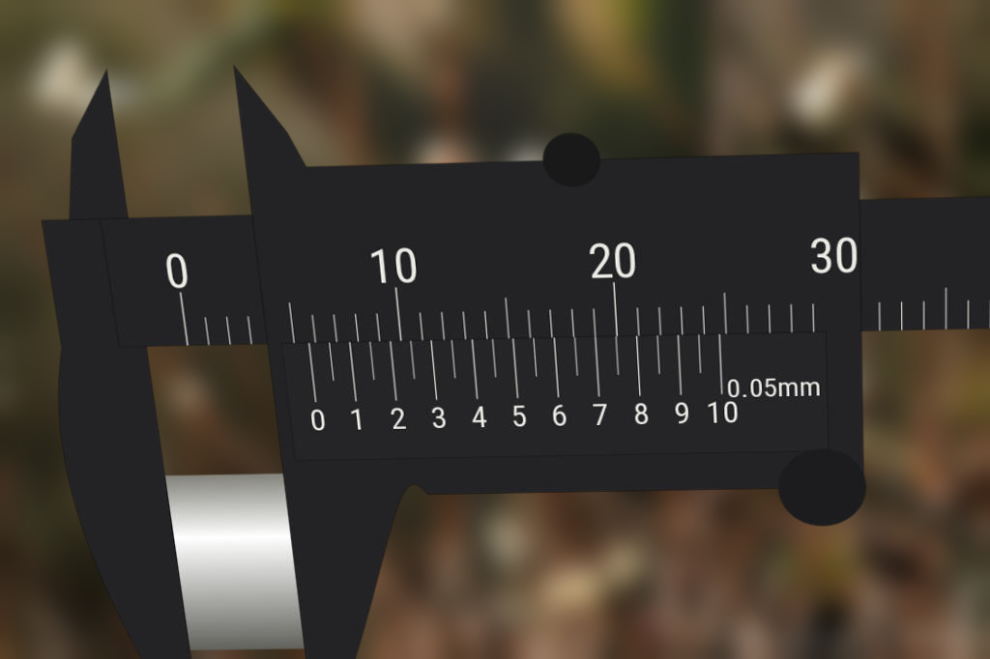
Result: 5.7 mm
